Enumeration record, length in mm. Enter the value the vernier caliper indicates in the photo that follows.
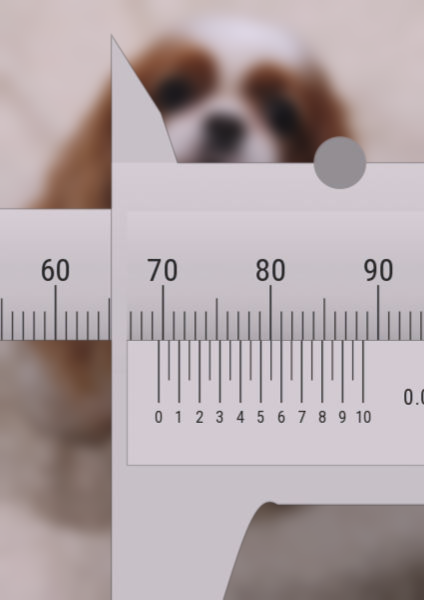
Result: 69.6 mm
